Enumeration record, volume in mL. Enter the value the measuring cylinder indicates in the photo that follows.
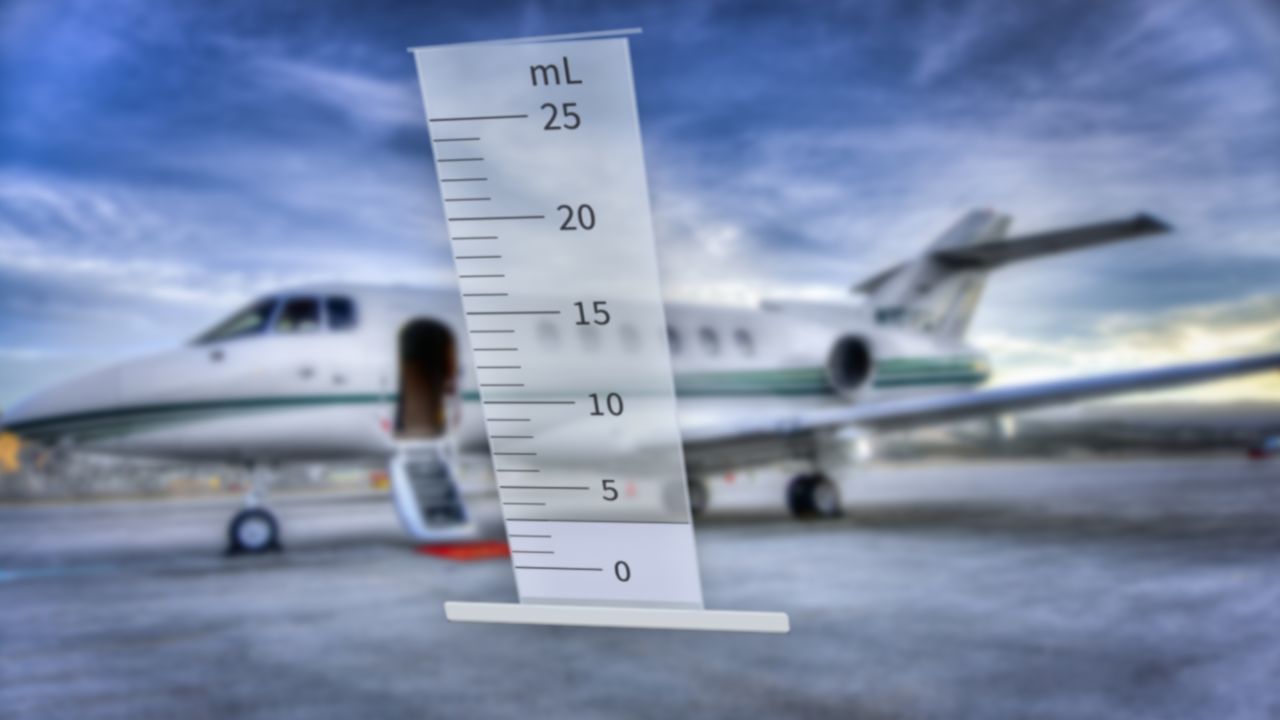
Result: 3 mL
